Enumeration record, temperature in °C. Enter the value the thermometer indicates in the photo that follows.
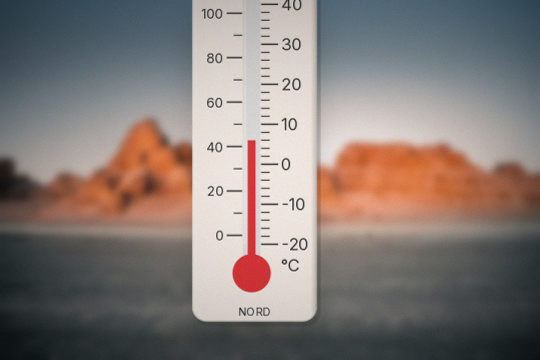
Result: 6 °C
